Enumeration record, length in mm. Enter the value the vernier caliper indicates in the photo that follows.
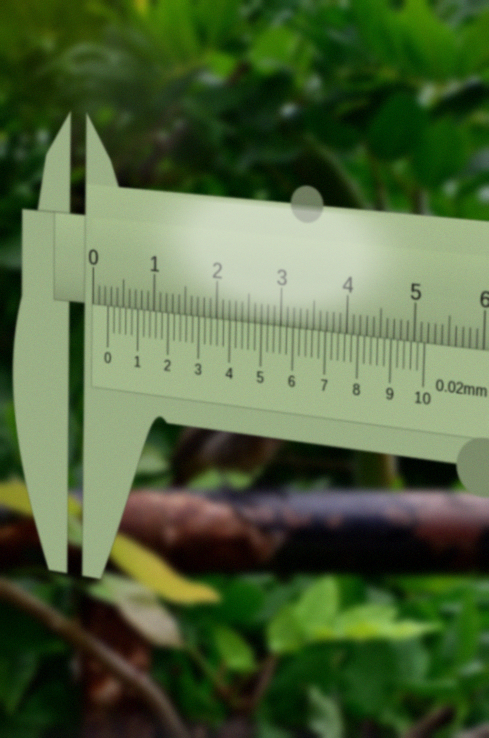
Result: 2.5 mm
